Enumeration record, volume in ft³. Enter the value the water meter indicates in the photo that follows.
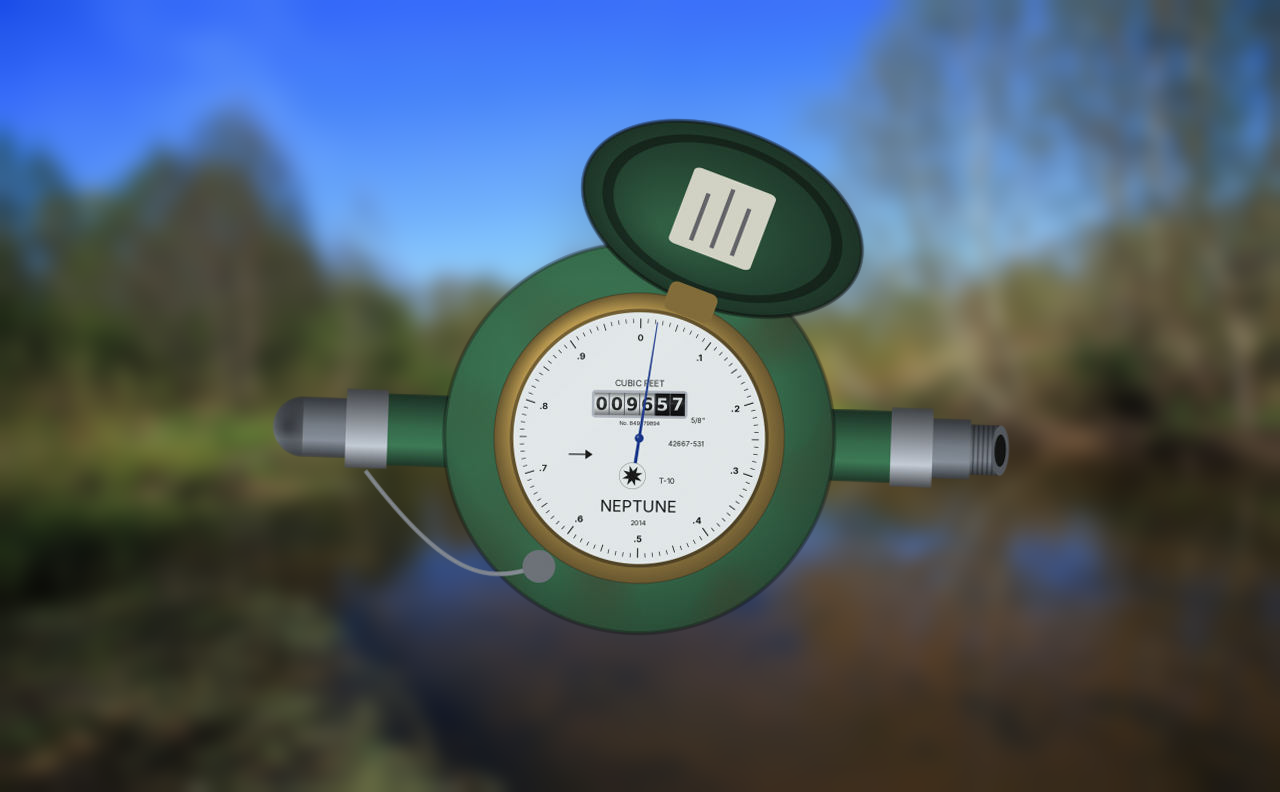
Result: 9657.02 ft³
